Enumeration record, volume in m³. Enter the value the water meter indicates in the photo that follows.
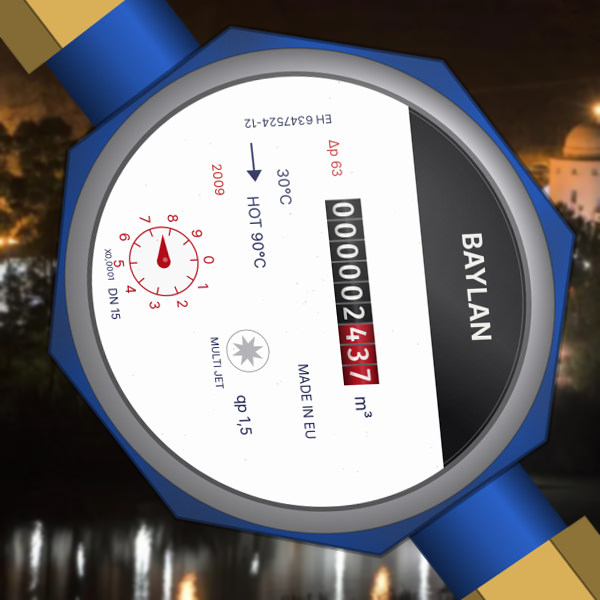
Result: 2.4377 m³
